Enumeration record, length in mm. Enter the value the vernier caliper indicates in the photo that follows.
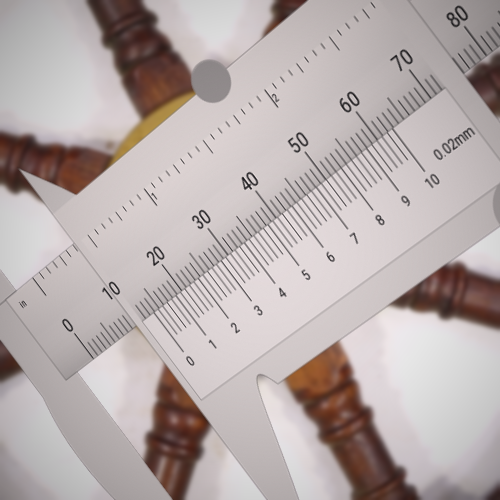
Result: 13.8 mm
